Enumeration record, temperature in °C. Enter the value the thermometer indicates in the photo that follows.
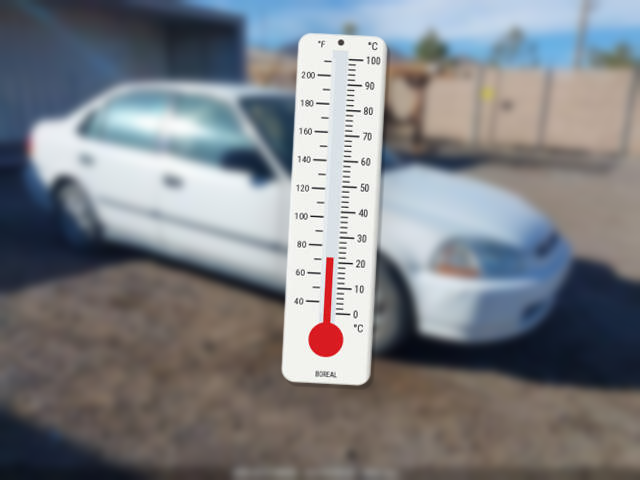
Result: 22 °C
